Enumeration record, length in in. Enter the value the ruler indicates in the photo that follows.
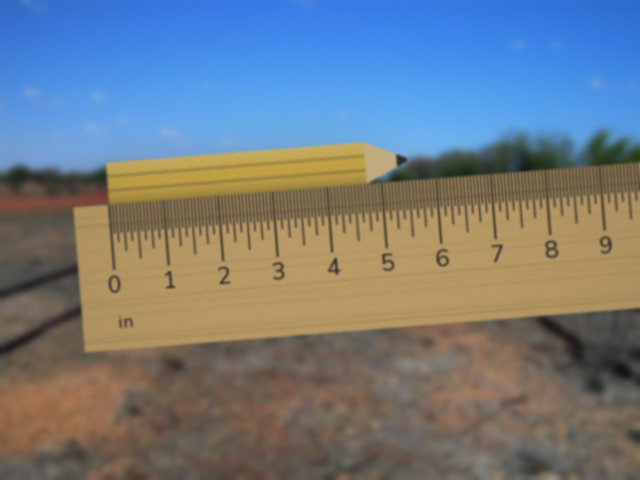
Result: 5.5 in
